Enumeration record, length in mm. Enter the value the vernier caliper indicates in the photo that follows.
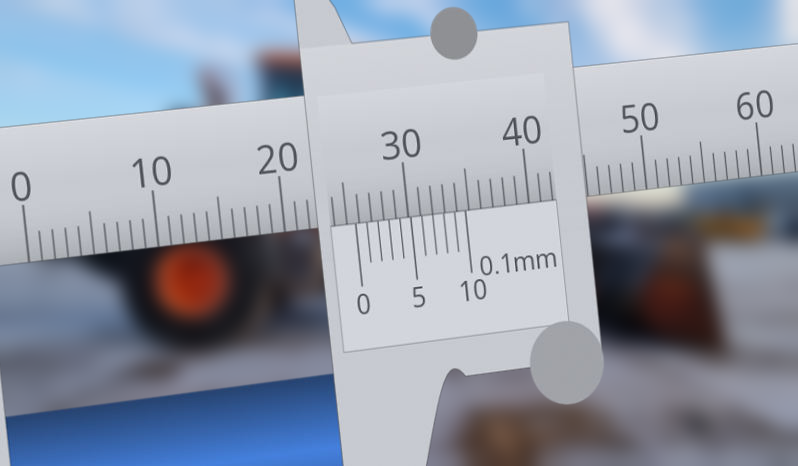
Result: 25.7 mm
